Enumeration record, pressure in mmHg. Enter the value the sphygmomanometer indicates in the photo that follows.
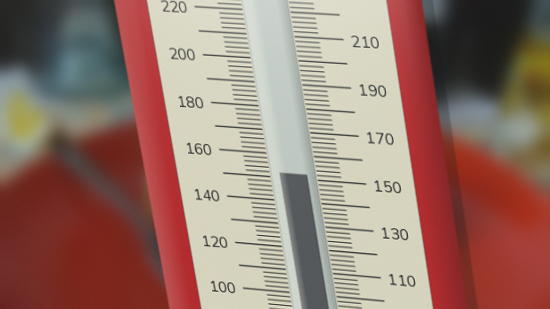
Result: 152 mmHg
